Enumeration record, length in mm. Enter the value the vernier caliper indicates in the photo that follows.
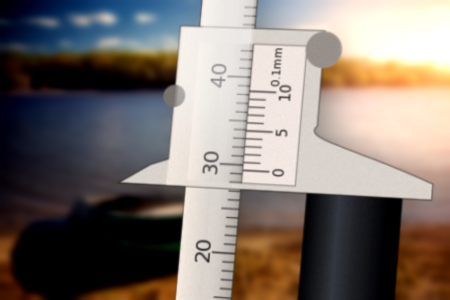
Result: 29.4 mm
